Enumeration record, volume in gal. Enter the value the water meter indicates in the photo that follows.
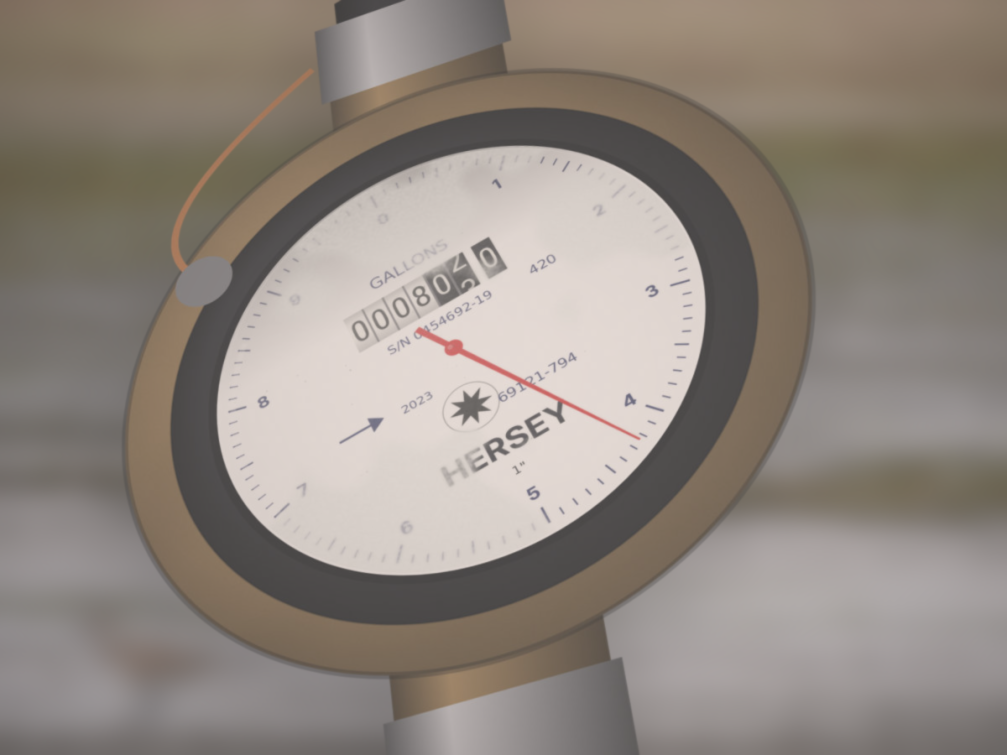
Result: 8024.2 gal
